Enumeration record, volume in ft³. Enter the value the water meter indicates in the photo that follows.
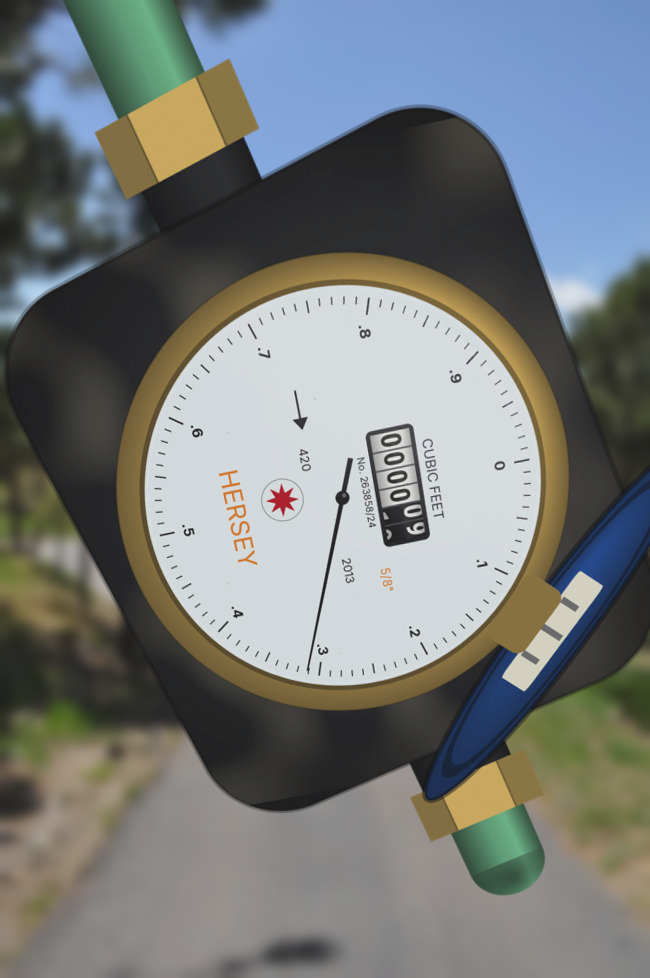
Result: 9.31 ft³
